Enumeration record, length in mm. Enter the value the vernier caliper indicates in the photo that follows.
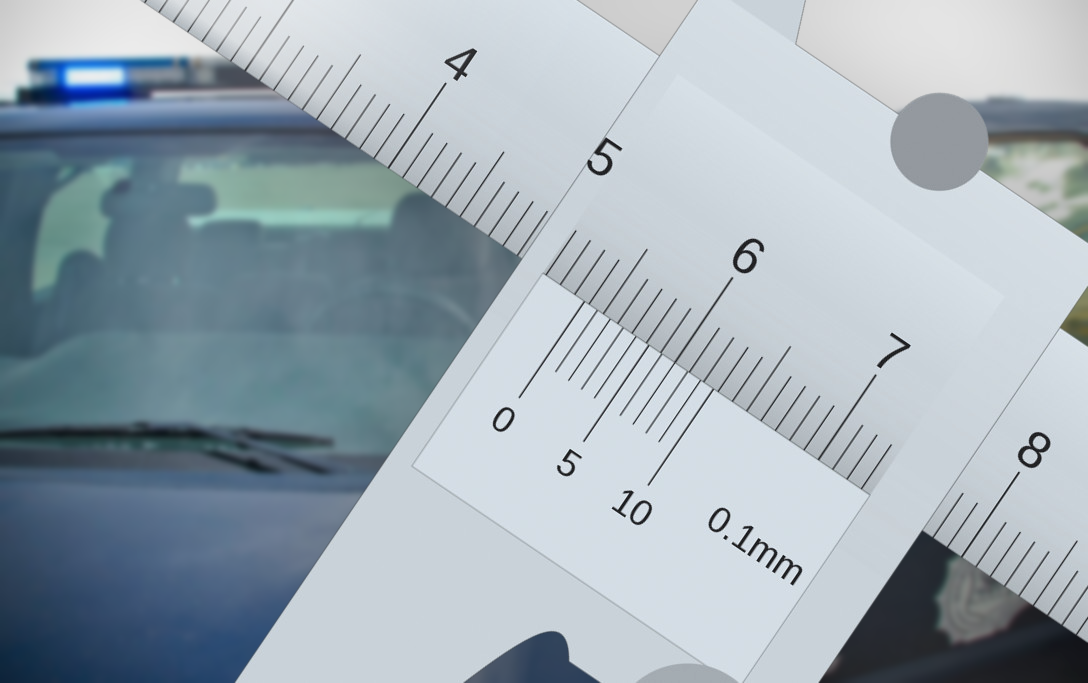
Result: 53.7 mm
